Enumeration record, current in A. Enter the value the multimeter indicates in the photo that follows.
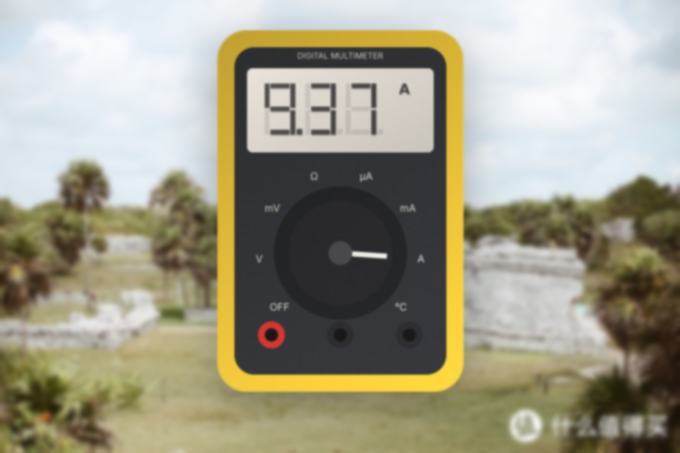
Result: 9.37 A
